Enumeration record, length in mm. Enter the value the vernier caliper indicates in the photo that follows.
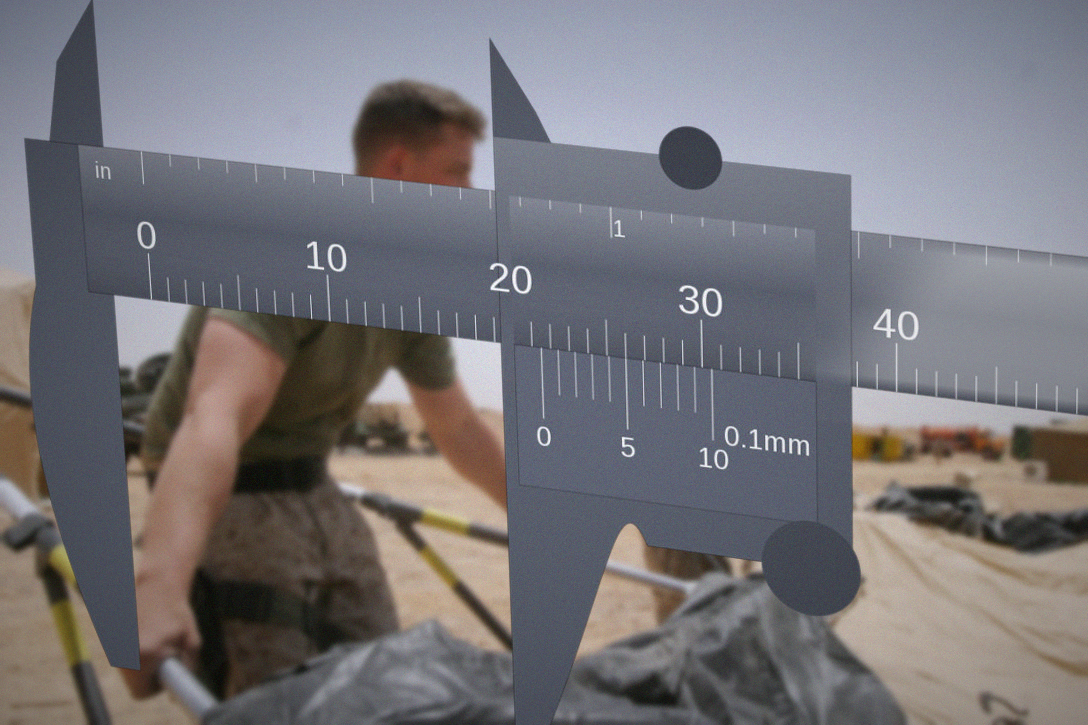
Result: 21.5 mm
